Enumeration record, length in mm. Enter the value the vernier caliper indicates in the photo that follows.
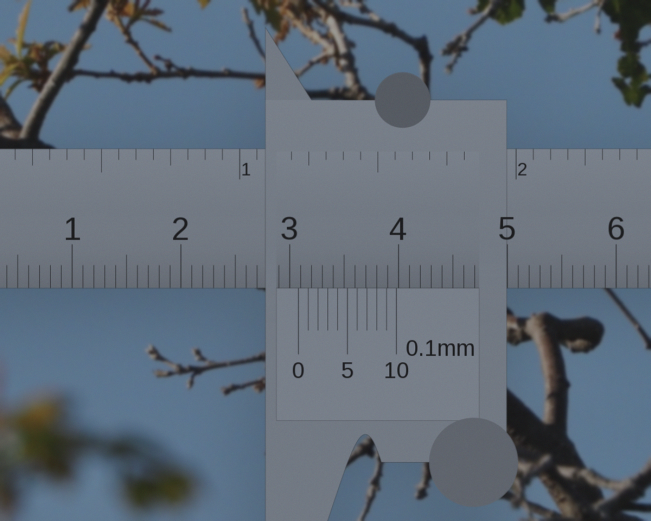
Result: 30.8 mm
